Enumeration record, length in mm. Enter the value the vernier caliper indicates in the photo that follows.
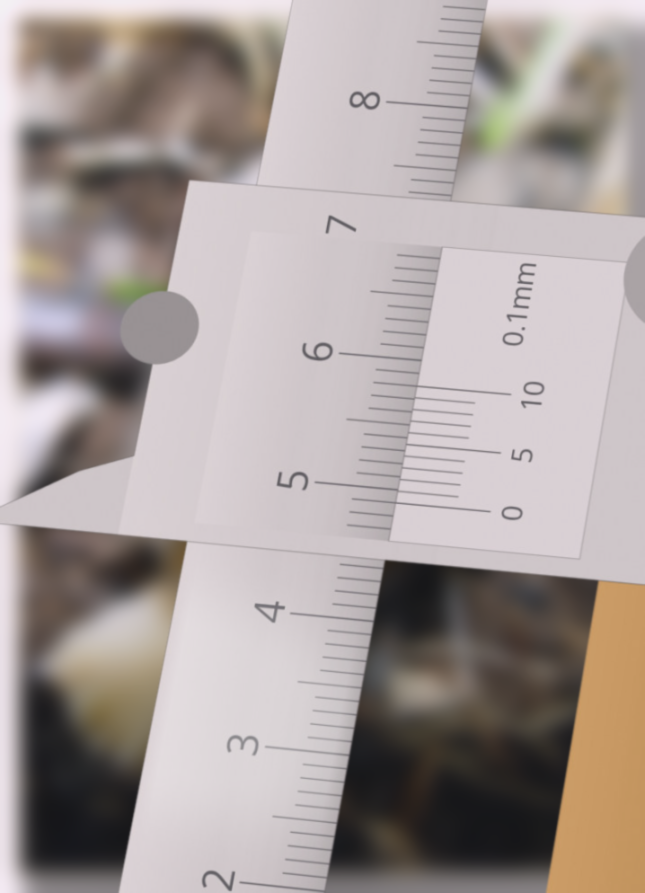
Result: 49.0 mm
